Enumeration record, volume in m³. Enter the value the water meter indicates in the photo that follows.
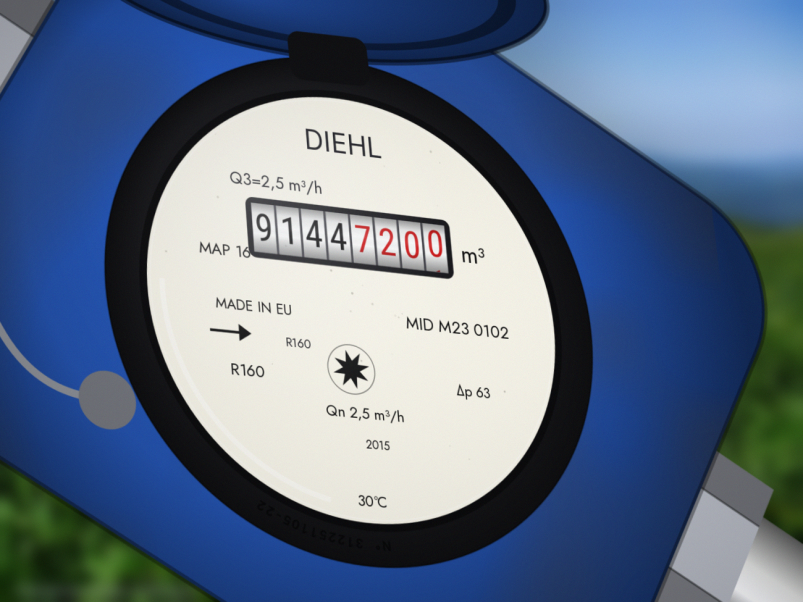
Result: 9144.7200 m³
